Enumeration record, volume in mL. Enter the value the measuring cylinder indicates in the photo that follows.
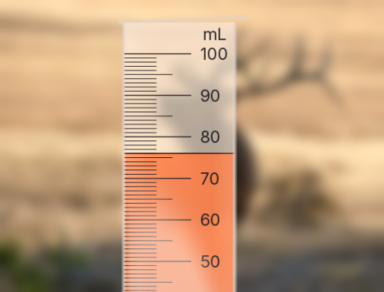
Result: 76 mL
